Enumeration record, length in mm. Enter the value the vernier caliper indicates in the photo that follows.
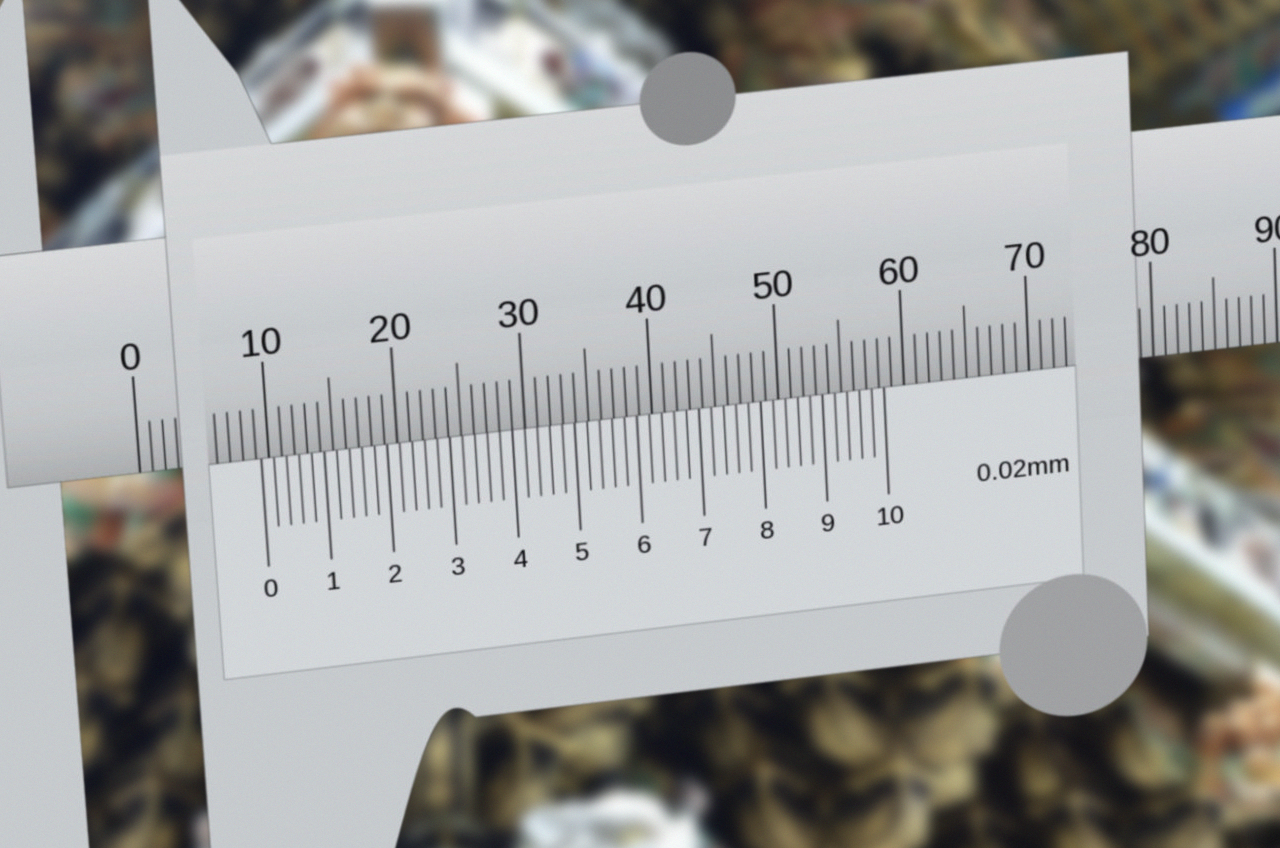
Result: 9.4 mm
